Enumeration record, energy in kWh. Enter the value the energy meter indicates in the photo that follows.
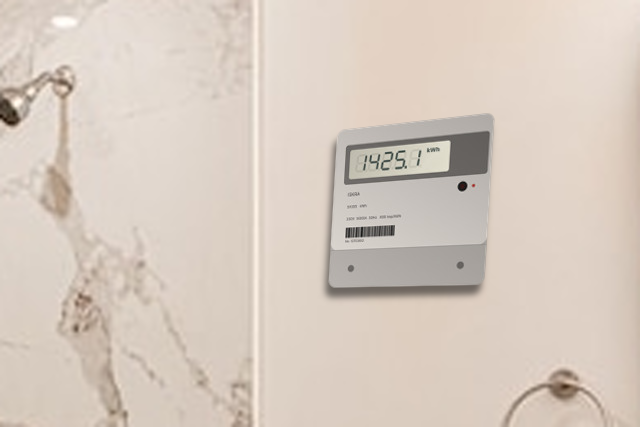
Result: 1425.1 kWh
